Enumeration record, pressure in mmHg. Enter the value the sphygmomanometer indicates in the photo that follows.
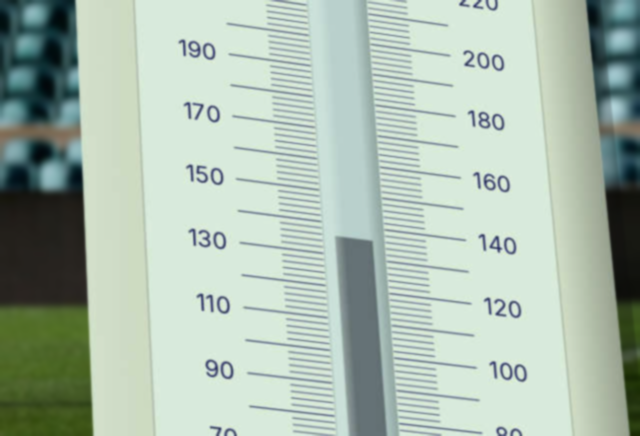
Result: 136 mmHg
